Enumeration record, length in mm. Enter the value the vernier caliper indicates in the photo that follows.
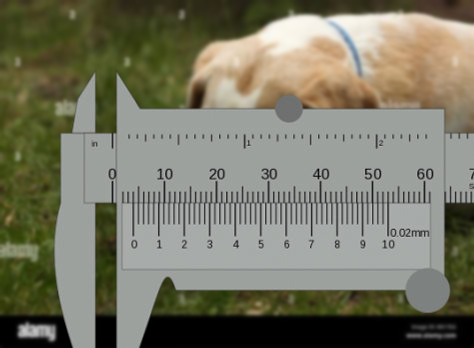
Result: 4.0 mm
